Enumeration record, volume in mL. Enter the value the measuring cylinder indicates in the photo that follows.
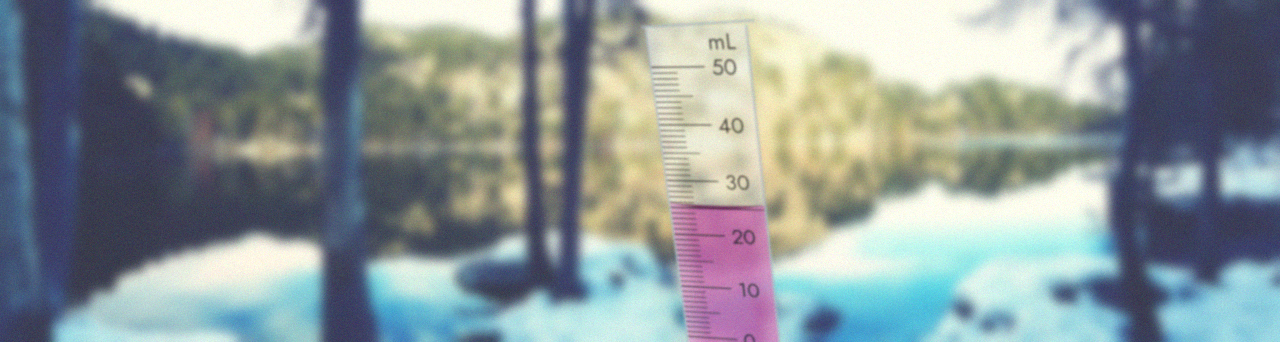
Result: 25 mL
